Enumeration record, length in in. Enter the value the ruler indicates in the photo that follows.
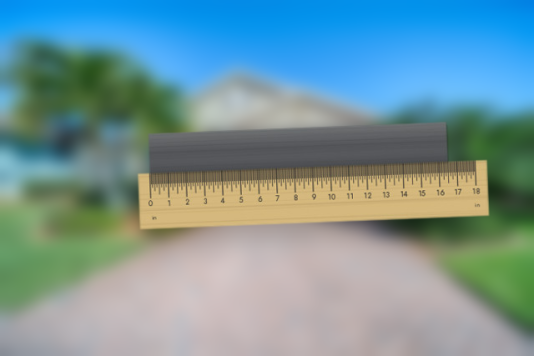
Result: 16.5 in
